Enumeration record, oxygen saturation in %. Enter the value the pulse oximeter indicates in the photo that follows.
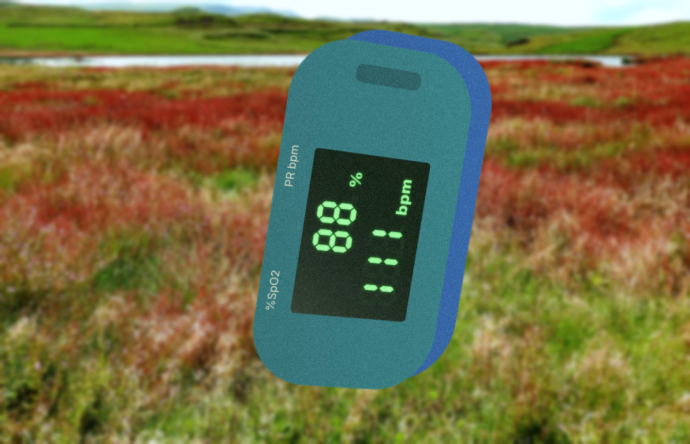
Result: 88 %
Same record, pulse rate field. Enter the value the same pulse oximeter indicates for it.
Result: 111 bpm
